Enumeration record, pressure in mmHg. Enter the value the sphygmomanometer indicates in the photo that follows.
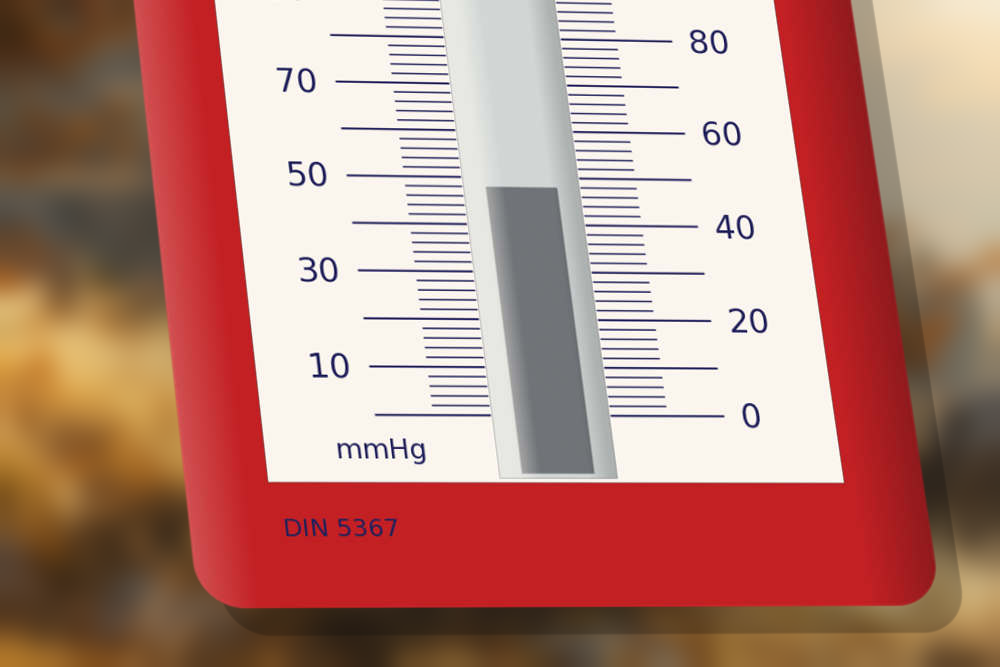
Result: 48 mmHg
